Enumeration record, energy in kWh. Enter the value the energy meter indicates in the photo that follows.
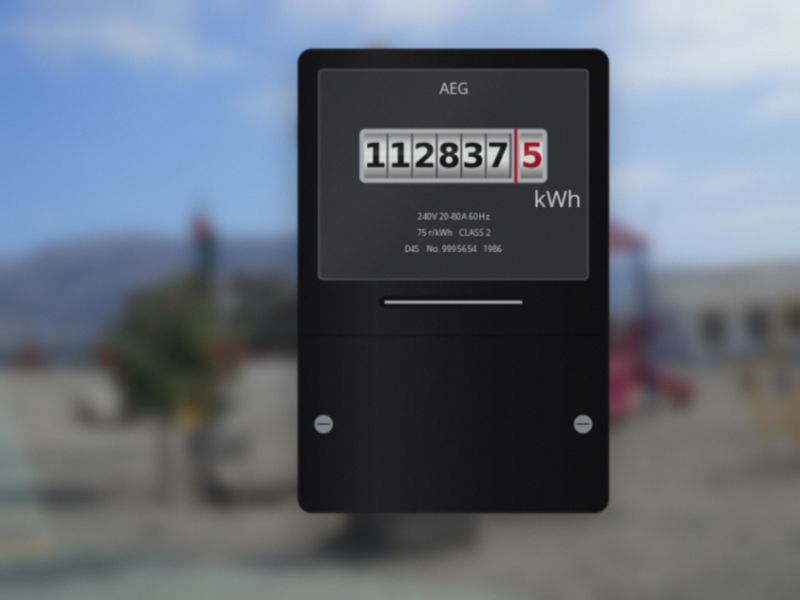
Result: 112837.5 kWh
